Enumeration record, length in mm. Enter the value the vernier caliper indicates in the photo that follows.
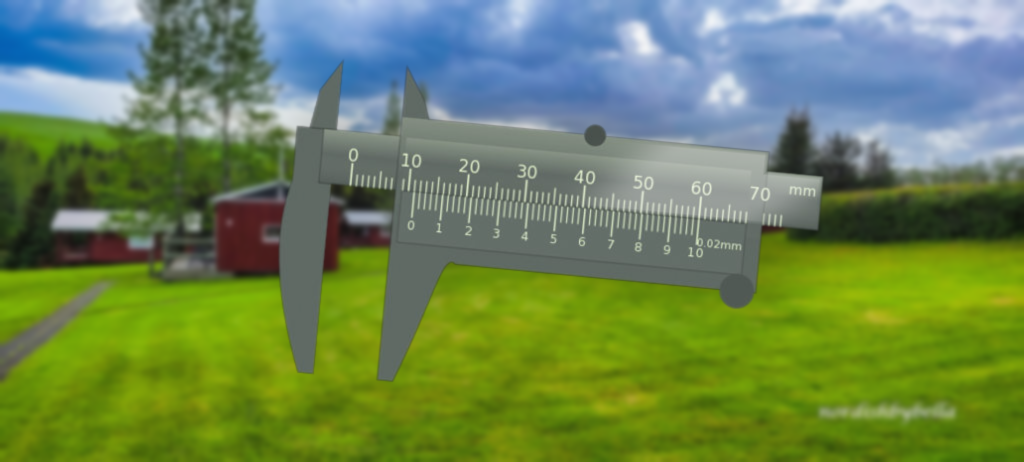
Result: 11.0 mm
